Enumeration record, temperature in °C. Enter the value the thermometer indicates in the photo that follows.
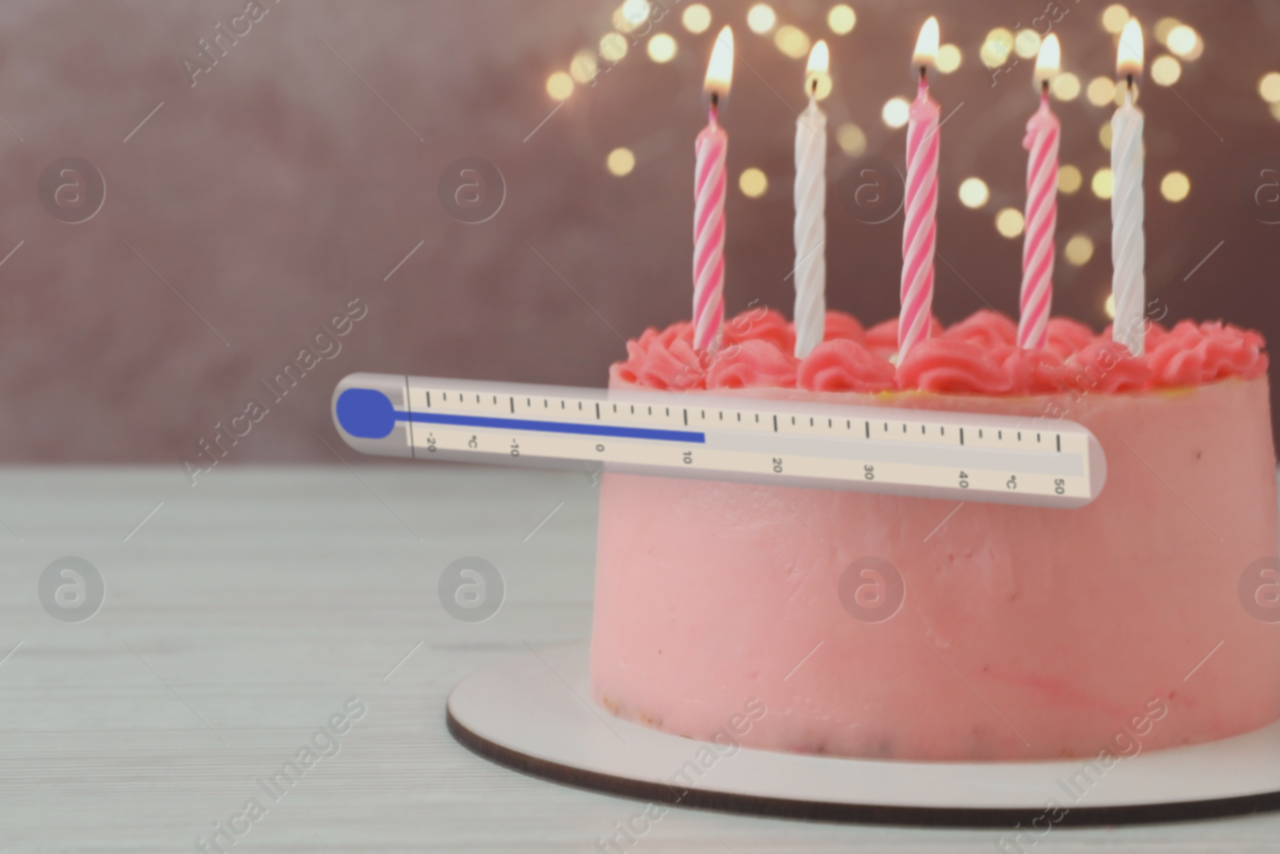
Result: 12 °C
